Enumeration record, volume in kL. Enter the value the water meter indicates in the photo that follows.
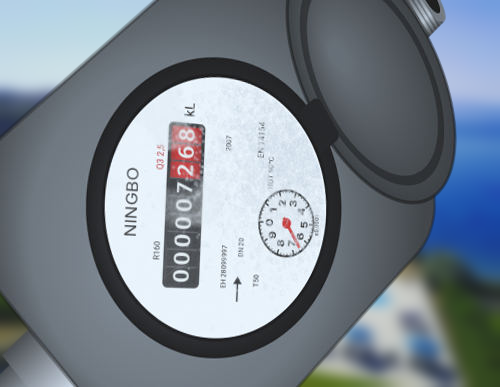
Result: 7.2686 kL
